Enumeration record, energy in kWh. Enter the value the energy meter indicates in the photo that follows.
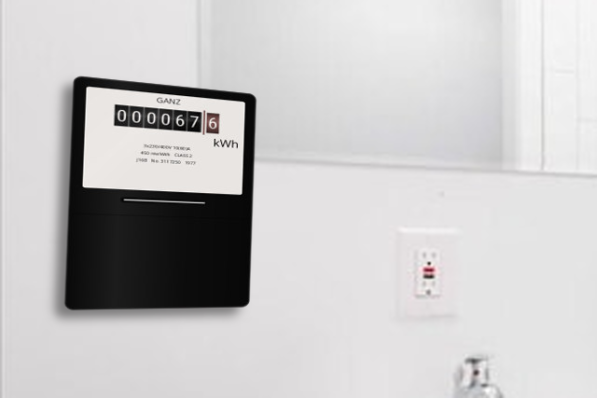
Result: 67.6 kWh
